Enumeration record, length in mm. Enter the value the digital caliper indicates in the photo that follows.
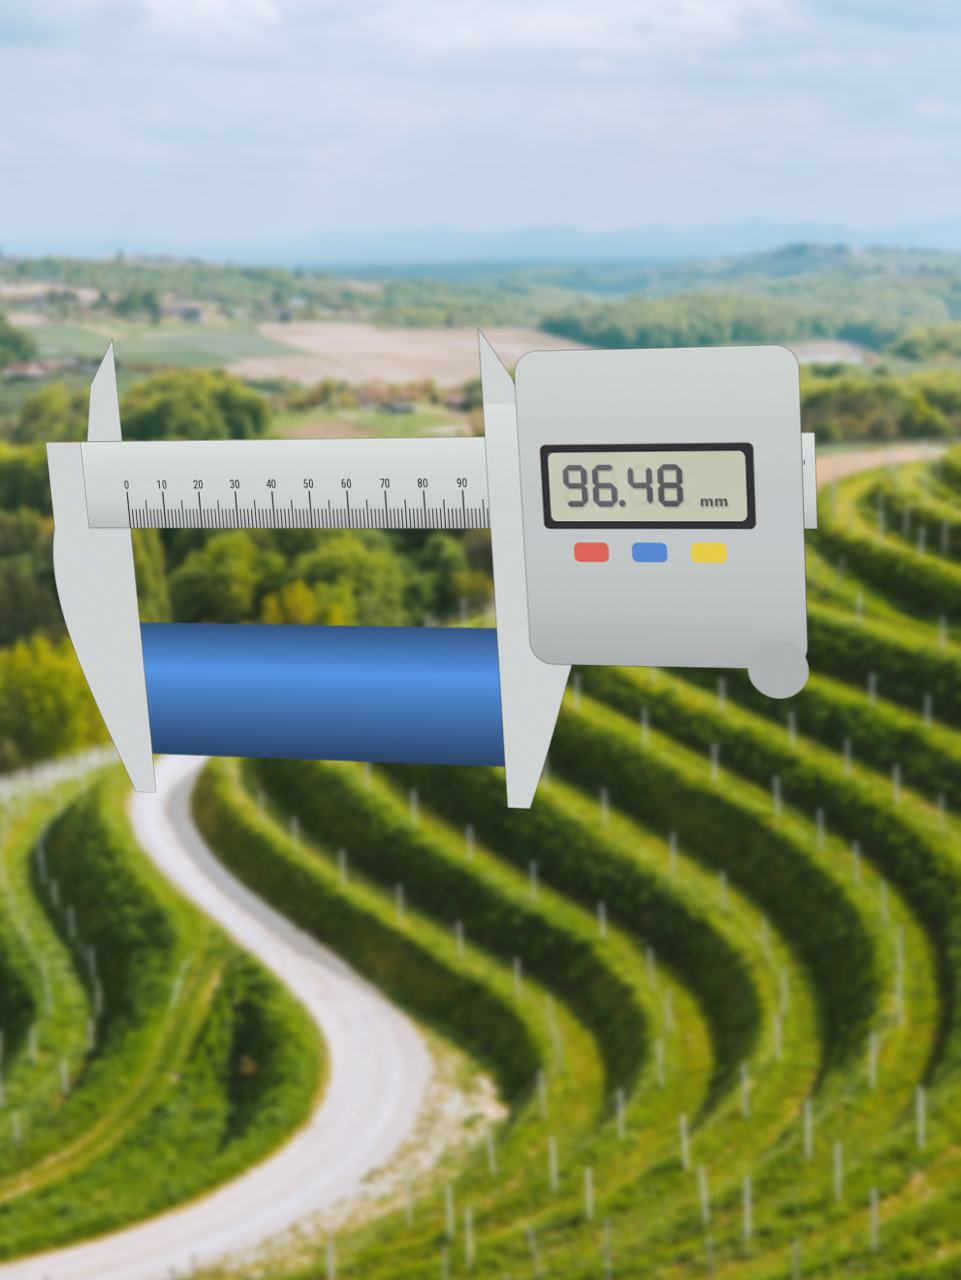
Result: 96.48 mm
